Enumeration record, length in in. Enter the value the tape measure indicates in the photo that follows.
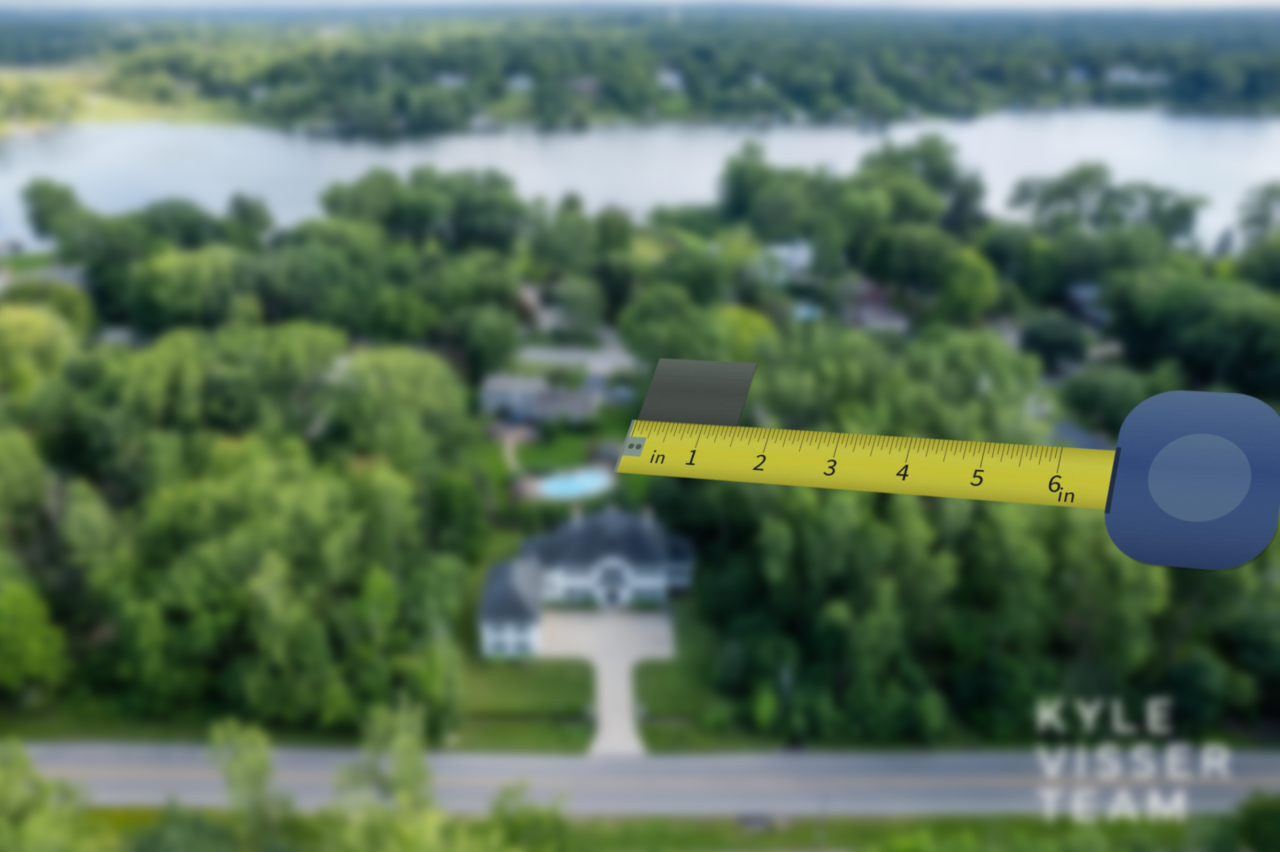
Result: 1.5 in
